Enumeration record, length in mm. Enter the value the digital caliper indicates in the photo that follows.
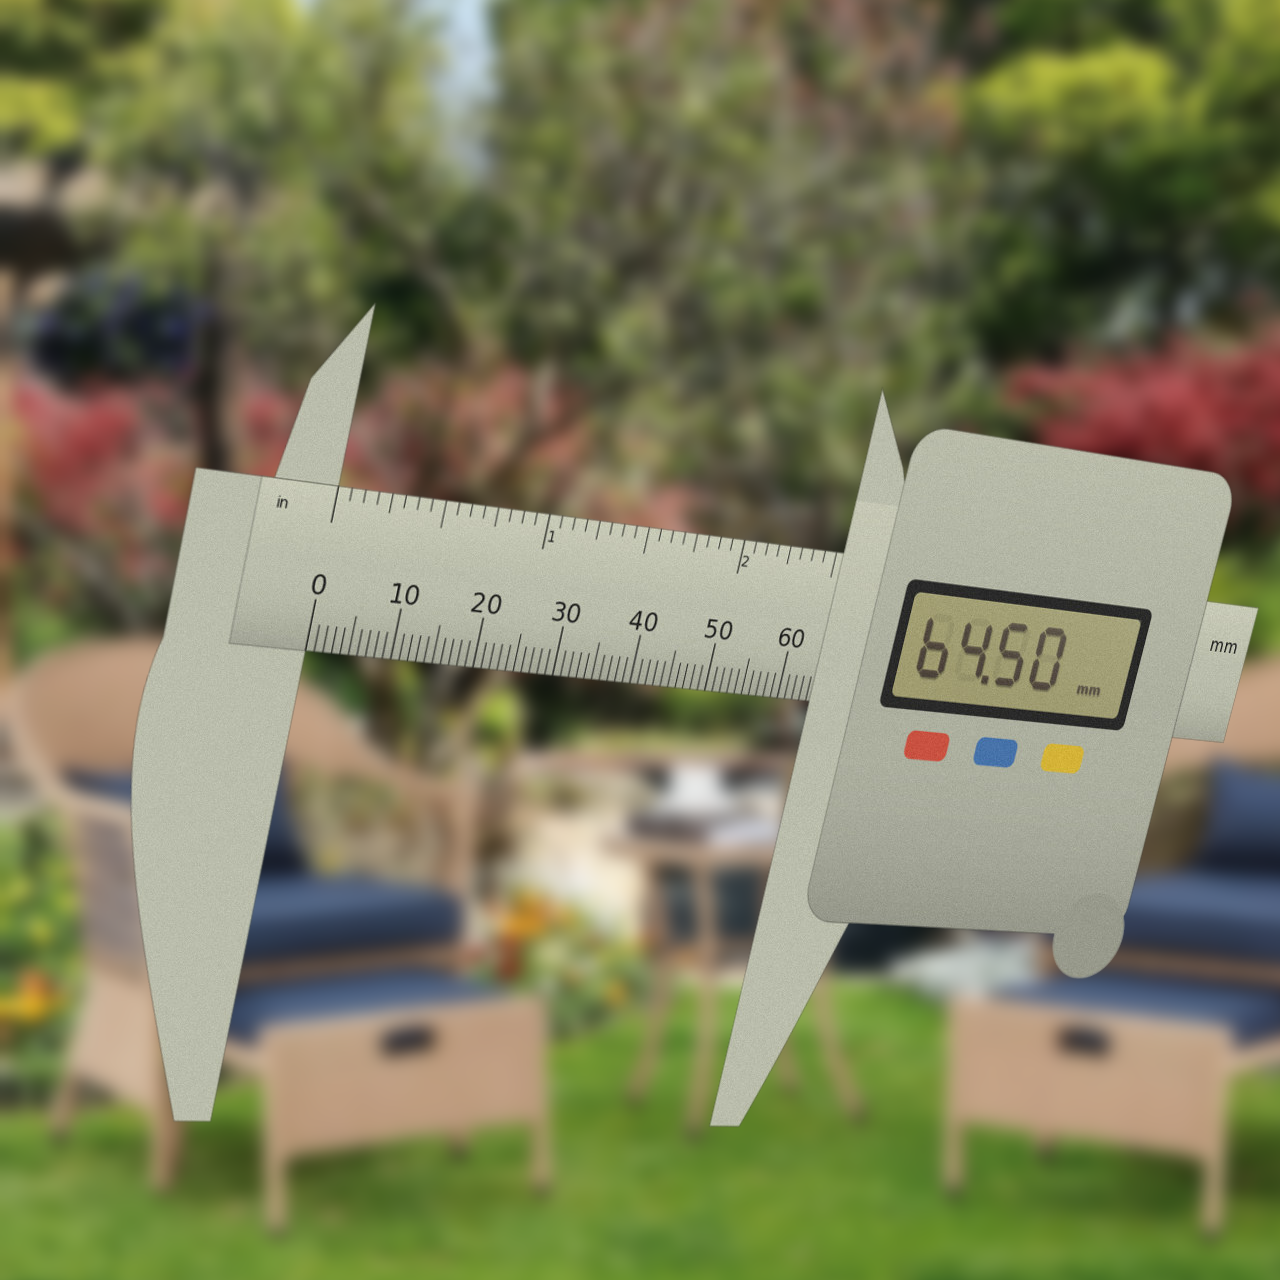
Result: 64.50 mm
